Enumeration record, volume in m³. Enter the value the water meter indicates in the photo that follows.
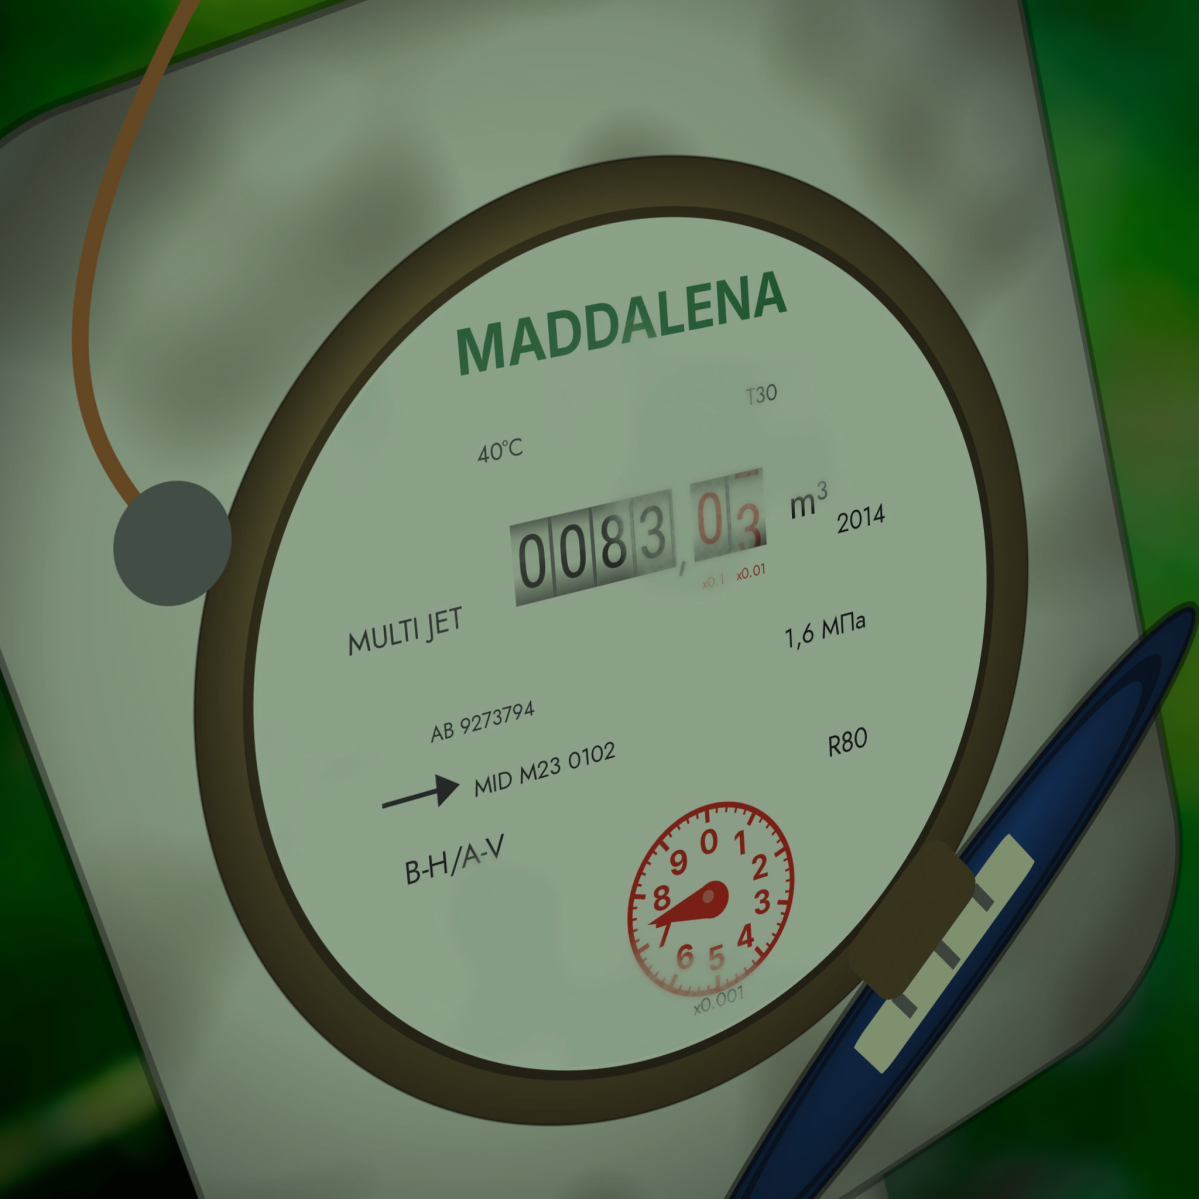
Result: 83.027 m³
